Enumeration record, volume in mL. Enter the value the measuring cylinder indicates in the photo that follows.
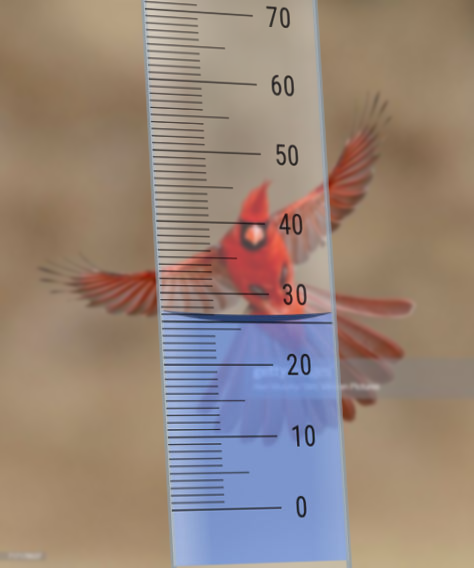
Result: 26 mL
